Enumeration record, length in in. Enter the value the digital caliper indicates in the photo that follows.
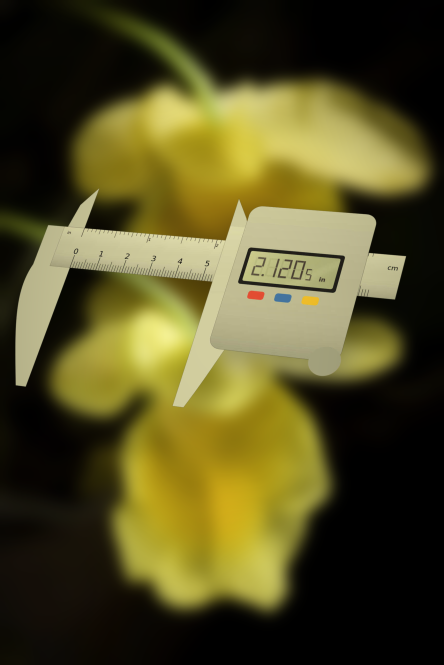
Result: 2.1205 in
